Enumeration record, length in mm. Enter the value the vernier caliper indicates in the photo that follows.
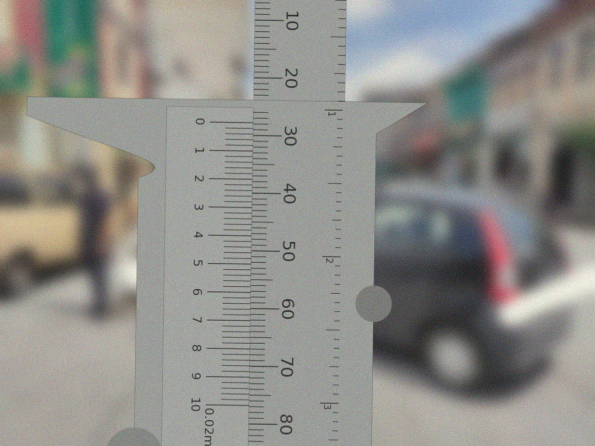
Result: 27.8 mm
